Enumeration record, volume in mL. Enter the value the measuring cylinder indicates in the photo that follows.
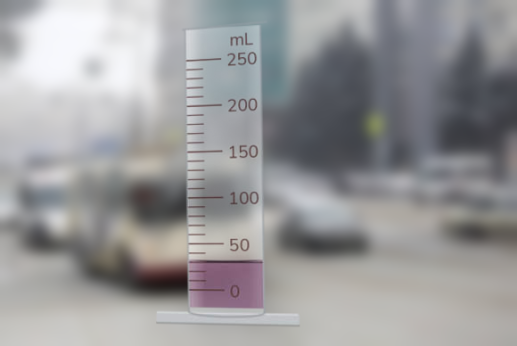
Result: 30 mL
